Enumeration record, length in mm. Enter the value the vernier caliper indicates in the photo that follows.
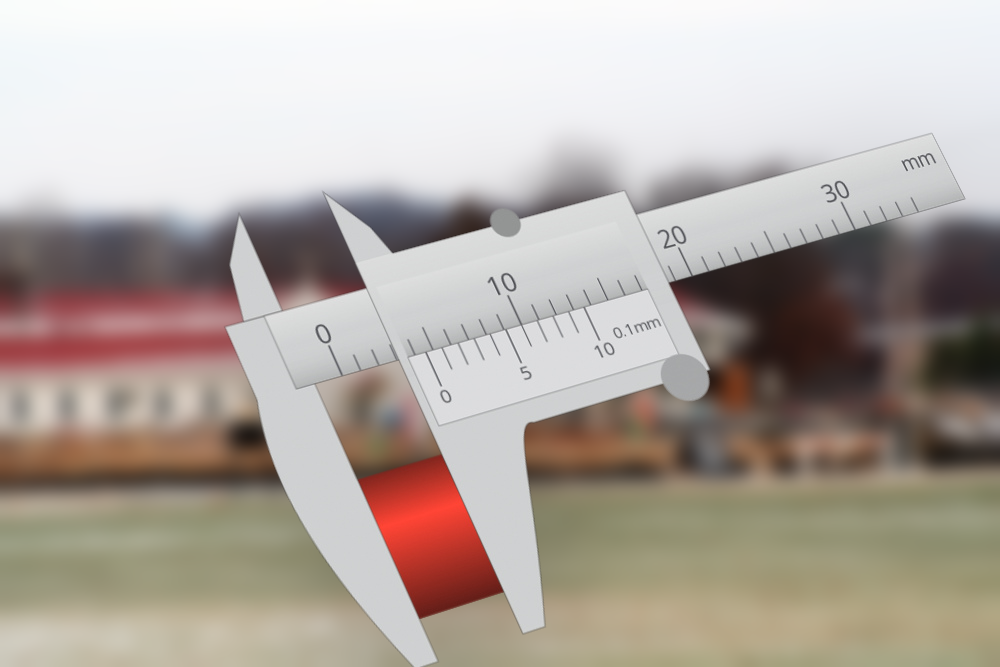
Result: 4.6 mm
